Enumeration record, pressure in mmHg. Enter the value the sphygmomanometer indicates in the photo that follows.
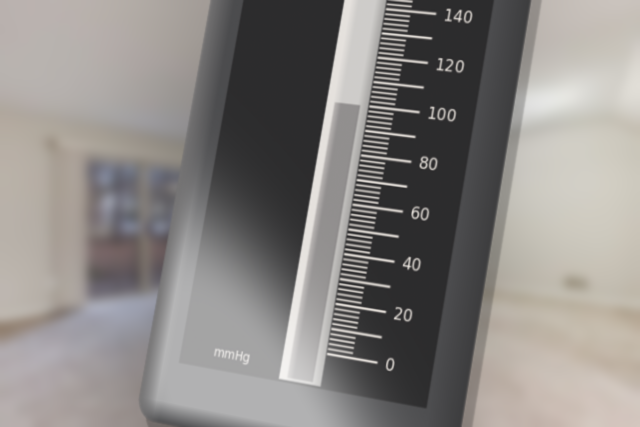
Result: 100 mmHg
